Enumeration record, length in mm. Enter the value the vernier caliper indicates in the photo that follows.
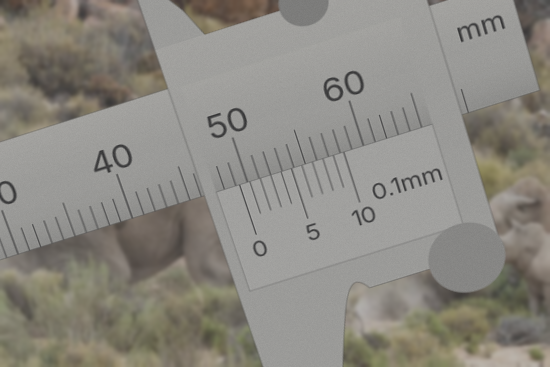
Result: 49.3 mm
